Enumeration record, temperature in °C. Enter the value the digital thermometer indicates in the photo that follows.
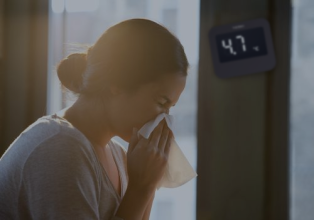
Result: 4.7 °C
